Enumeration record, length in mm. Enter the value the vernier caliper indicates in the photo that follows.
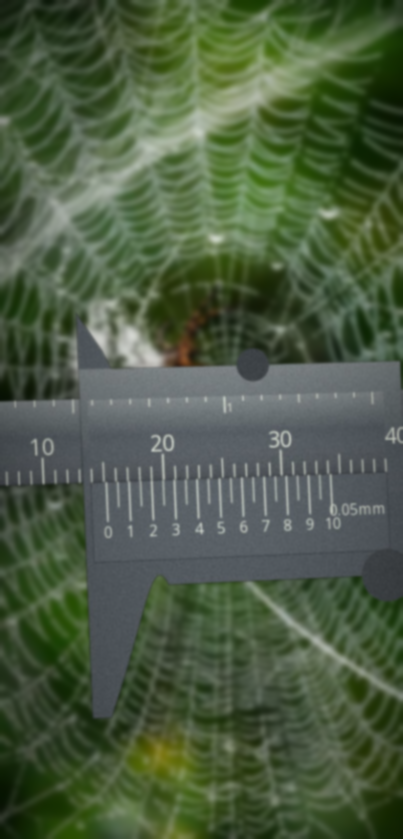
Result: 15.2 mm
